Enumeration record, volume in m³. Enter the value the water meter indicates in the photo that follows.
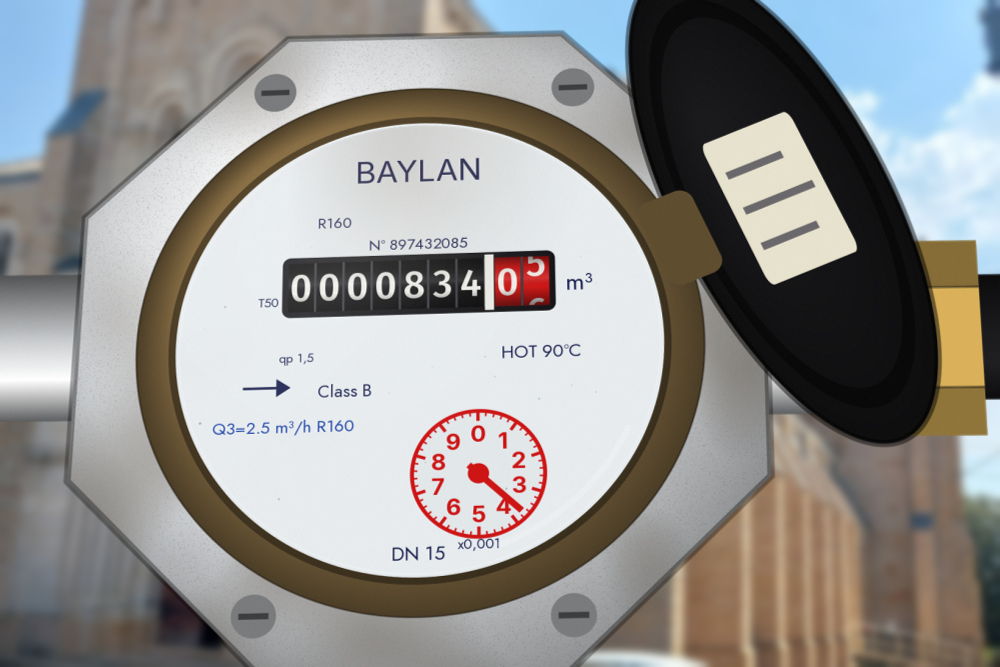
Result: 834.053 m³
